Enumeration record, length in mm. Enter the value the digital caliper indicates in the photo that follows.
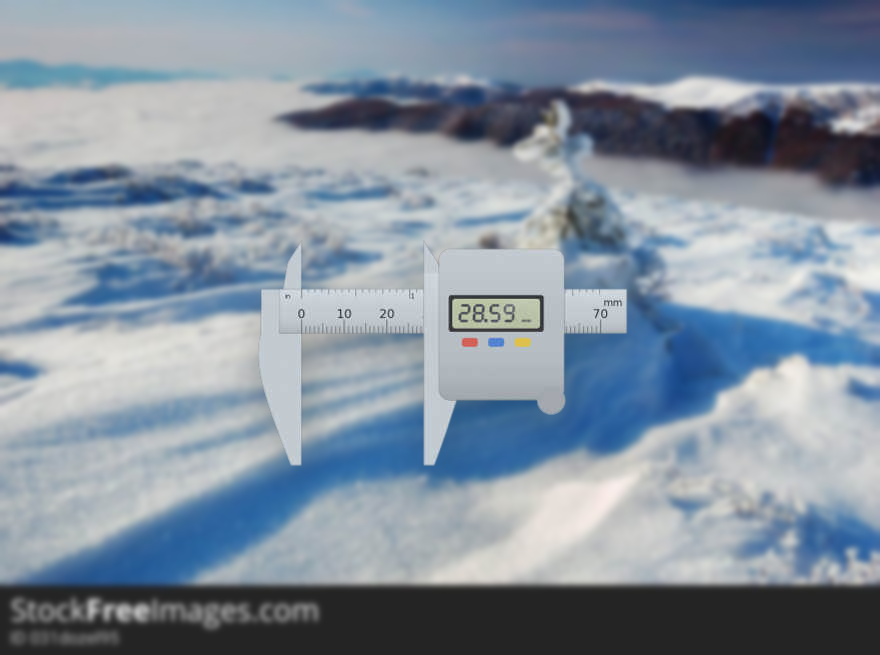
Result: 28.59 mm
